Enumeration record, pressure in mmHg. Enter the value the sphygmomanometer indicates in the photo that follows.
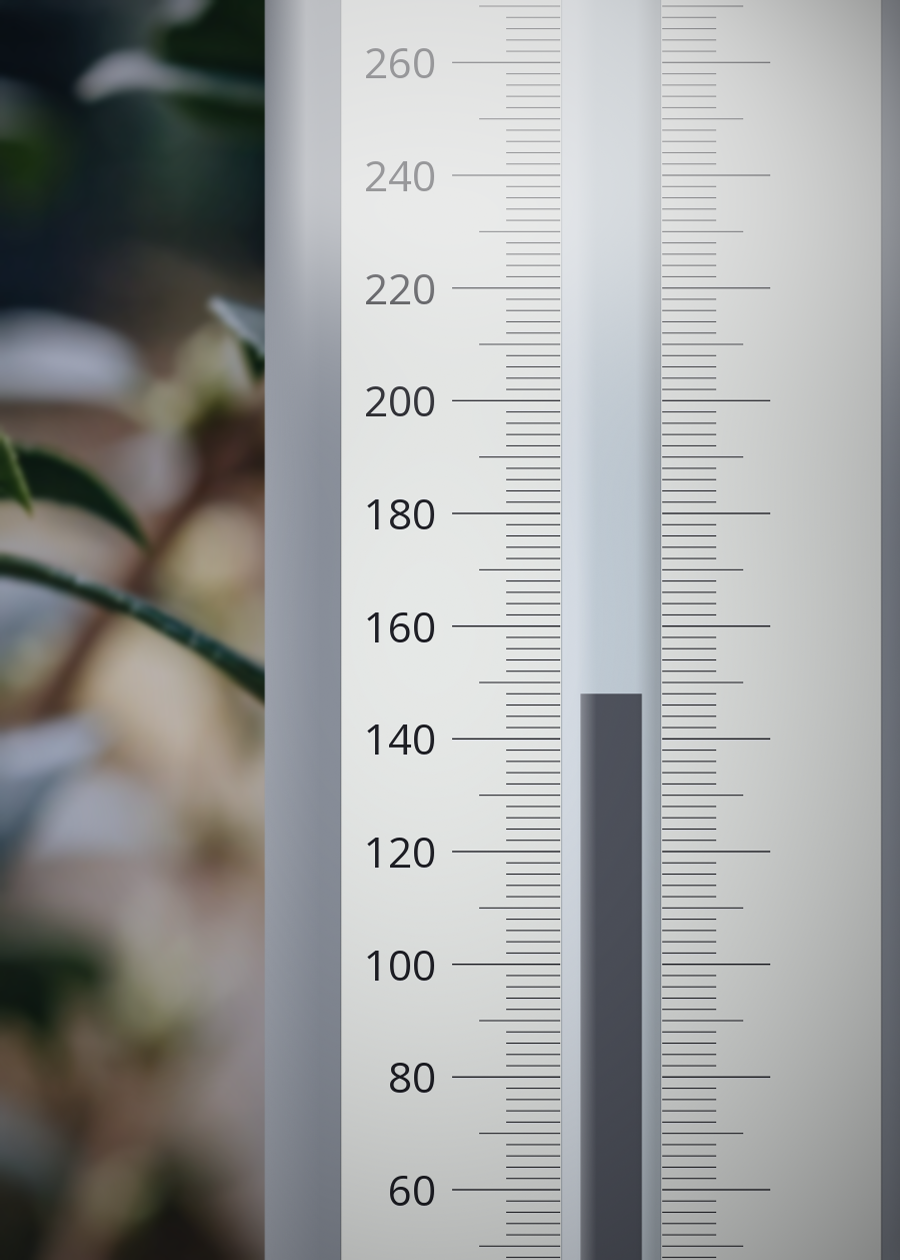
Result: 148 mmHg
